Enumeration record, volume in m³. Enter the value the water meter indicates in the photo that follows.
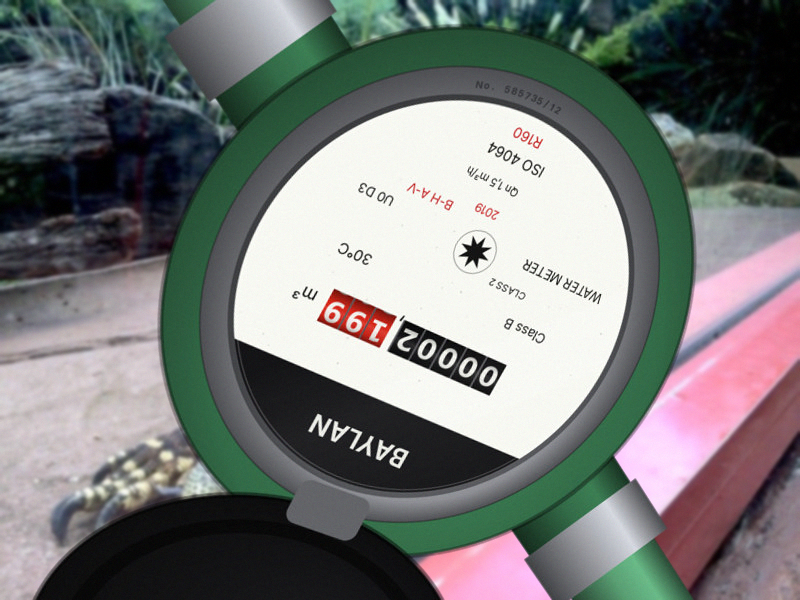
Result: 2.199 m³
